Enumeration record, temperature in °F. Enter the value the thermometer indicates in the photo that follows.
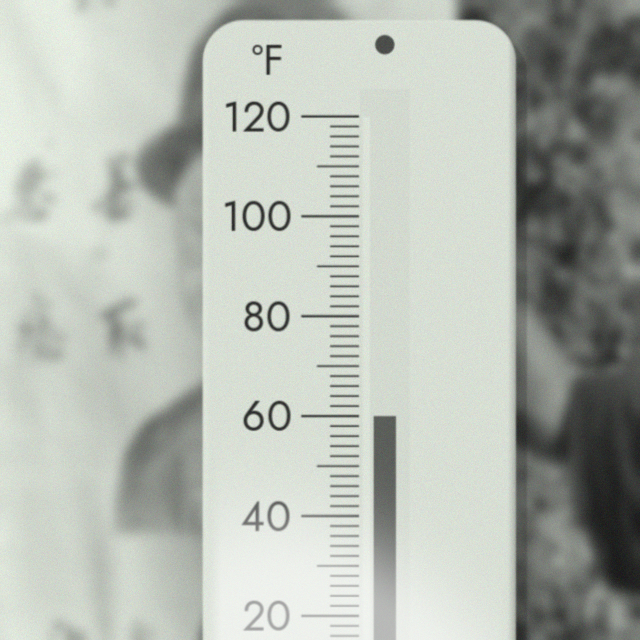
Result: 60 °F
